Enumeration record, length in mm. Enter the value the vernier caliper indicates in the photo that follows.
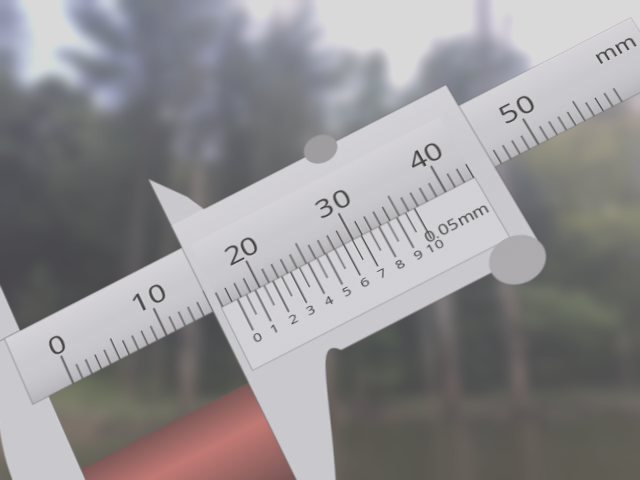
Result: 17.6 mm
